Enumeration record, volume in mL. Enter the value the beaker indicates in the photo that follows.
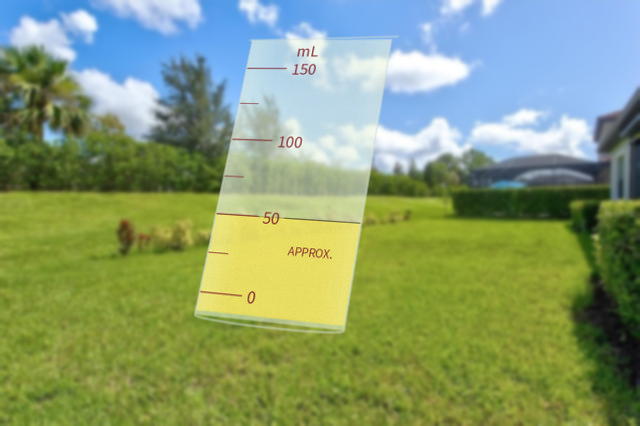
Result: 50 mL
